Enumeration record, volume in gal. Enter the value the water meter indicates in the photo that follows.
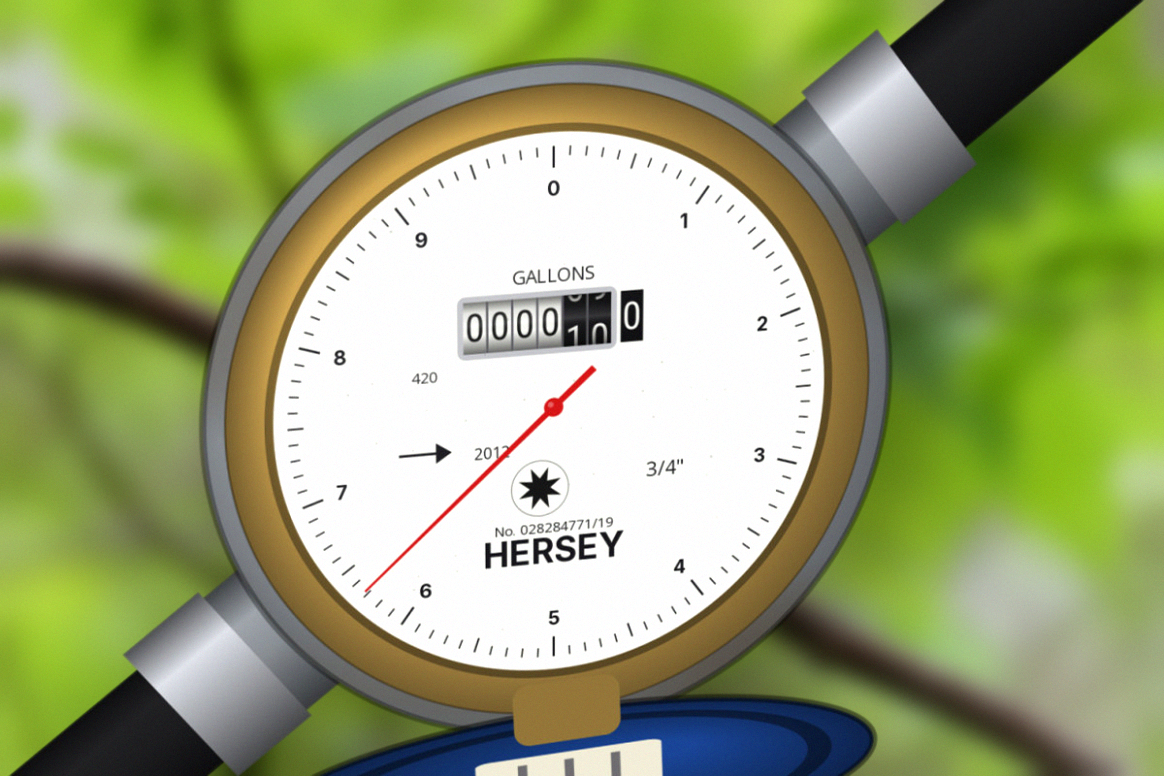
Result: 96.3 gal
